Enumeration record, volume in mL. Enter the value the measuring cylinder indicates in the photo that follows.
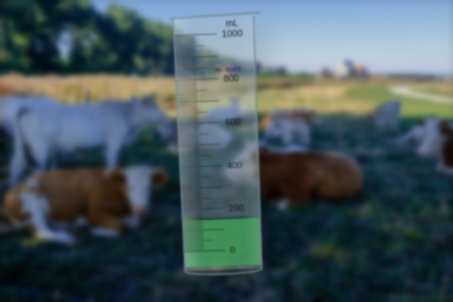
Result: 150 mL
